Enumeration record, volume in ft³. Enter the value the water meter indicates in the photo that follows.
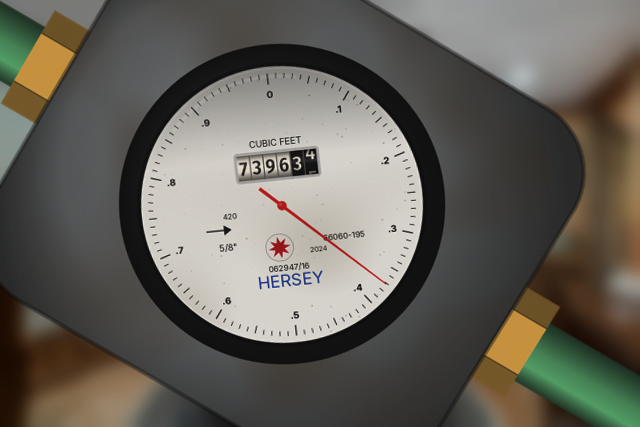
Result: 739634.37 ft³
